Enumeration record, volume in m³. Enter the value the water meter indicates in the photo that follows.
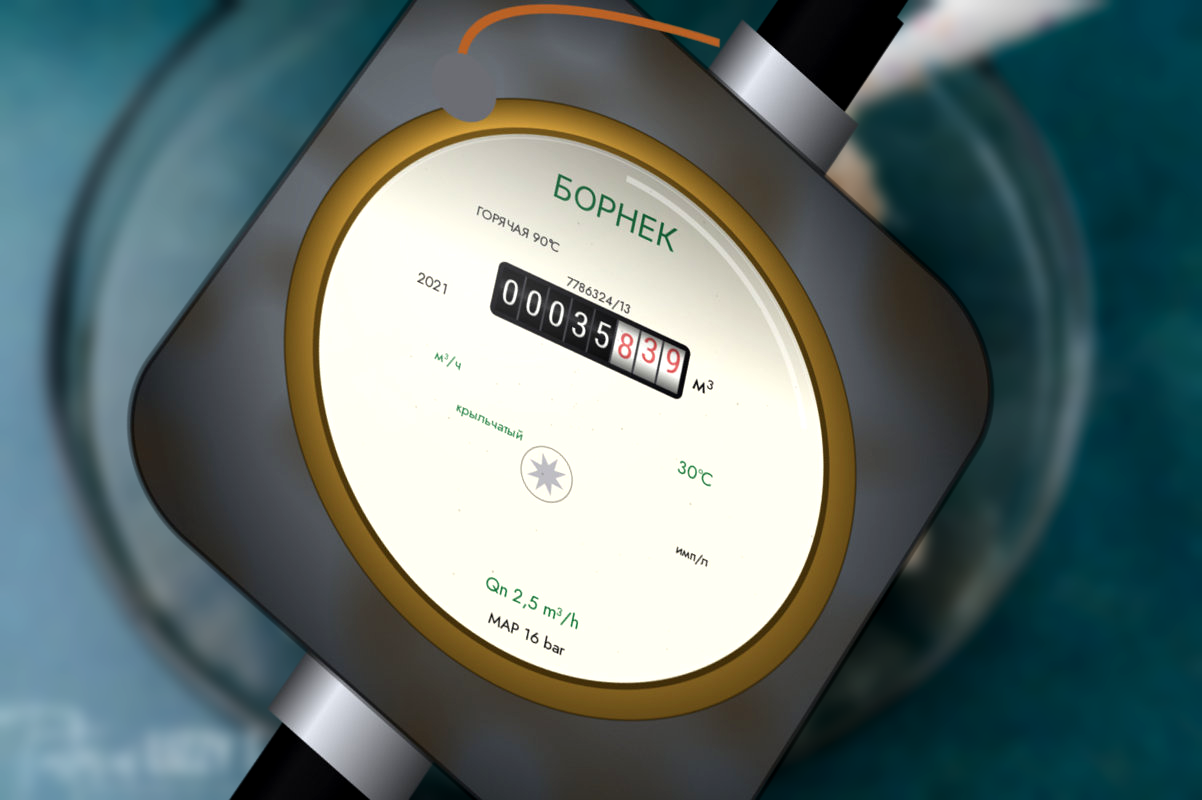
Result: 35.839 m³
